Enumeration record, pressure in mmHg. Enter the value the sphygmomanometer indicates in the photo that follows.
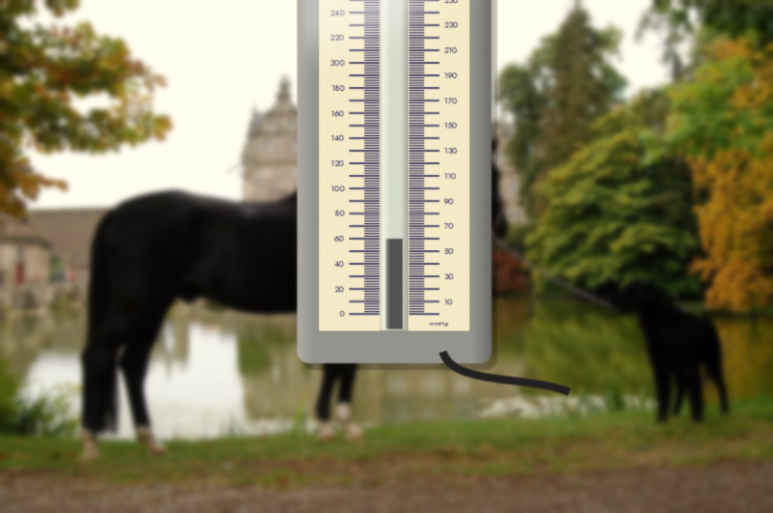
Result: 60 mmHg
